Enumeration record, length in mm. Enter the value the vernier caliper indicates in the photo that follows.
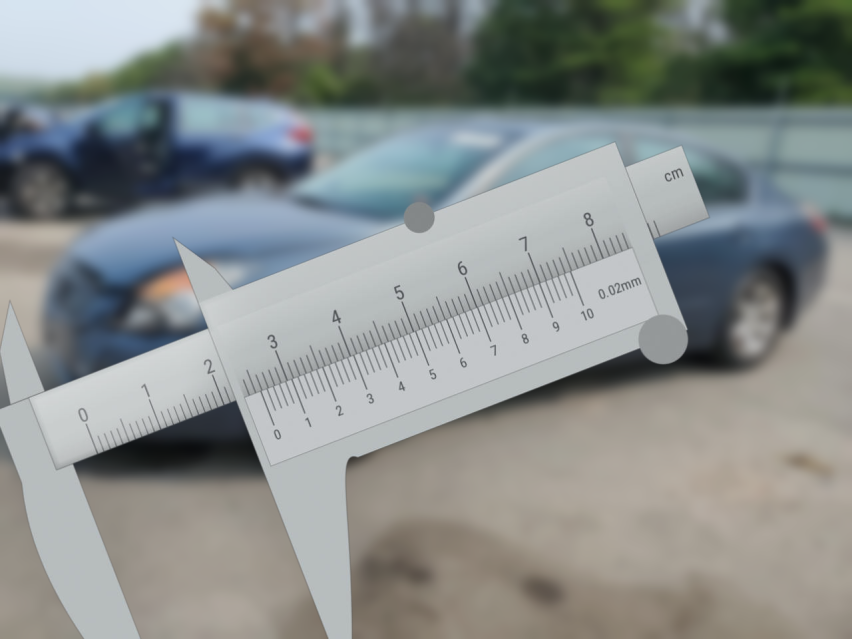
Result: 25.8 mm
